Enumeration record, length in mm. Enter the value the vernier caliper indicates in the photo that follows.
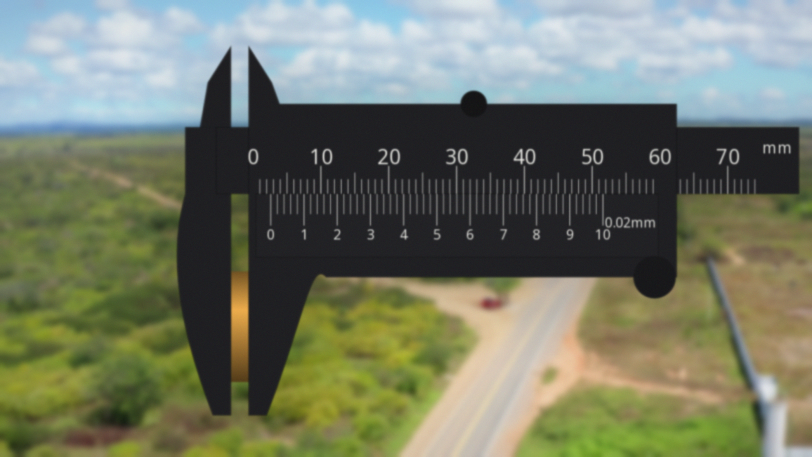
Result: 2.6 mm
